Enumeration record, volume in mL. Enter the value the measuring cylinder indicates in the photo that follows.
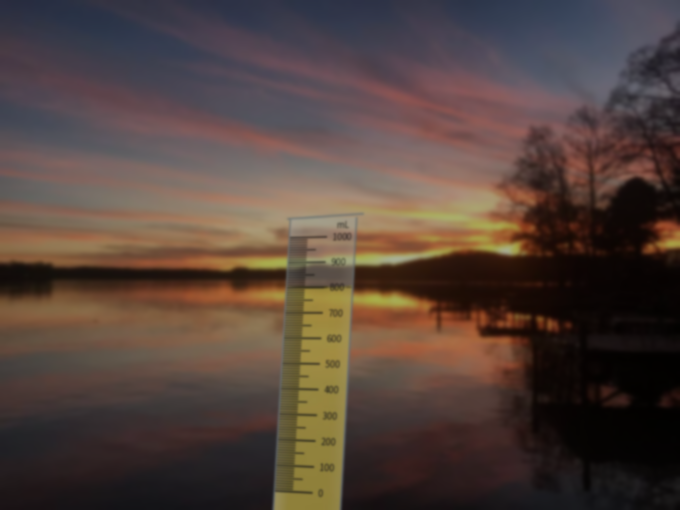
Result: 800 mL
